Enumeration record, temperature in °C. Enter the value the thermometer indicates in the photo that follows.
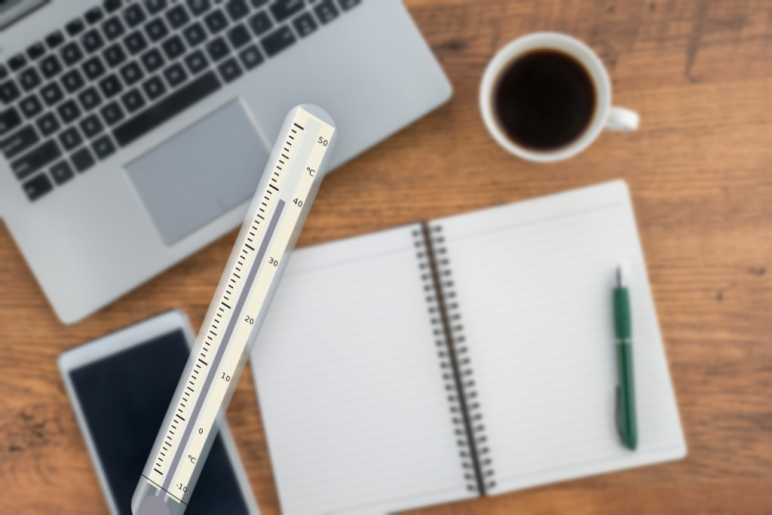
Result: 39 °C
